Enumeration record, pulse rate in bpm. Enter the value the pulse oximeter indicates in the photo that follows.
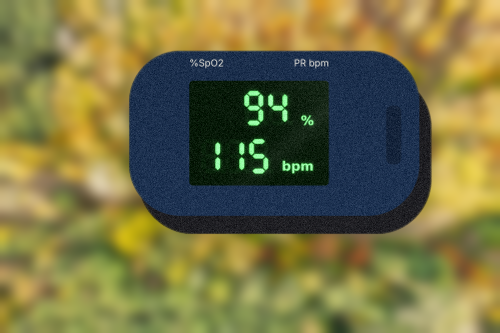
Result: 115 bpm
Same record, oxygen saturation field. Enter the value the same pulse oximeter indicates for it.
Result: 94 %
